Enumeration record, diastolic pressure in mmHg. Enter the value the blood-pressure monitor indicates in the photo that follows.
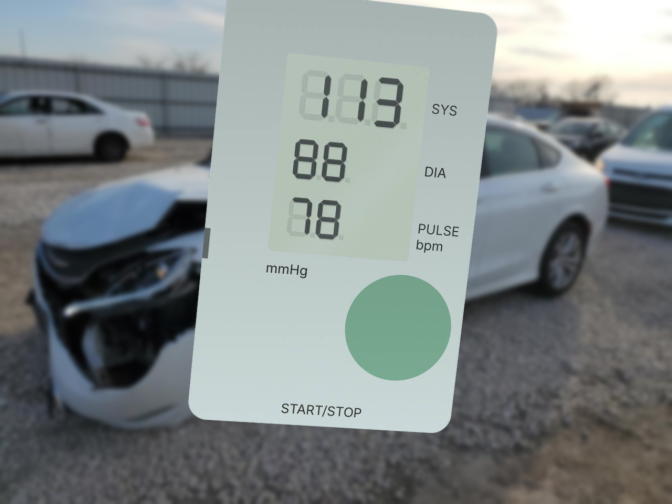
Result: 88 mmHg
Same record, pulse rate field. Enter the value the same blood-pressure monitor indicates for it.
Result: 78 bpm
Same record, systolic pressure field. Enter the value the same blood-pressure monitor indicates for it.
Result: 113 mmHg
